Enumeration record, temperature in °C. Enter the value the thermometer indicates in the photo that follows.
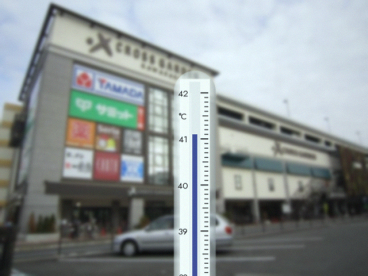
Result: 41.1 °C
